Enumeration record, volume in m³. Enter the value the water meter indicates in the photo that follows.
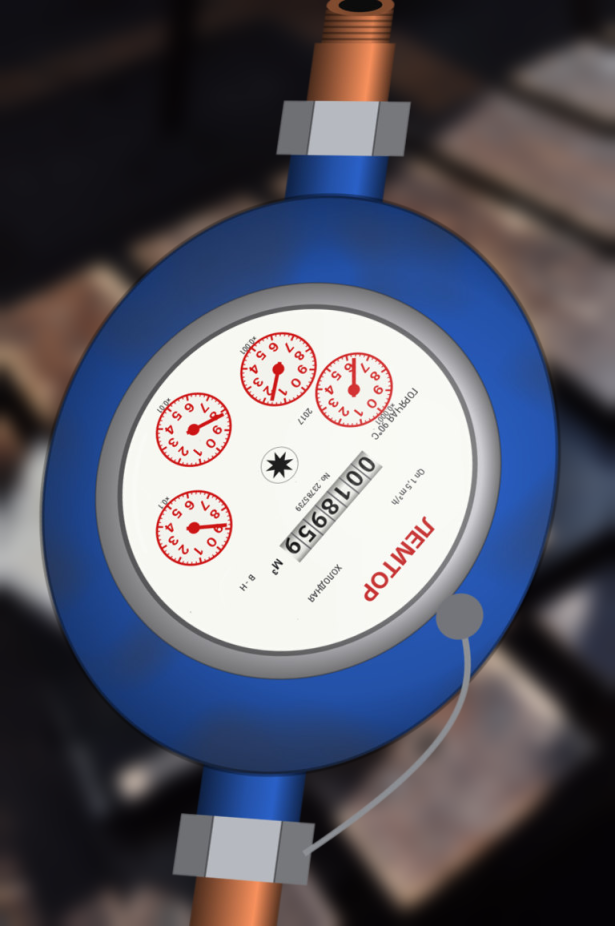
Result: 18958.8816 m³
